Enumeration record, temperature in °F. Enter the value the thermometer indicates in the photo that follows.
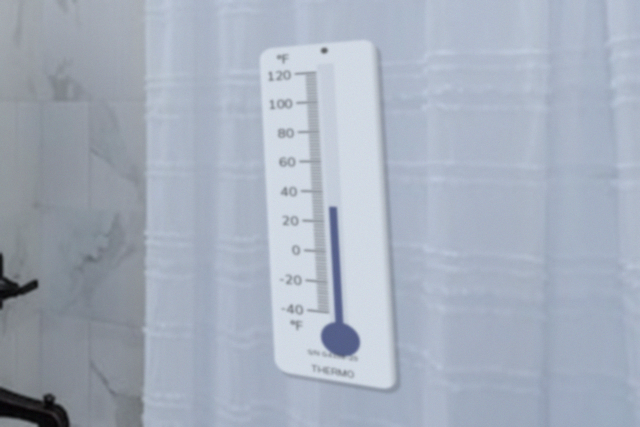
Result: 30 °F
